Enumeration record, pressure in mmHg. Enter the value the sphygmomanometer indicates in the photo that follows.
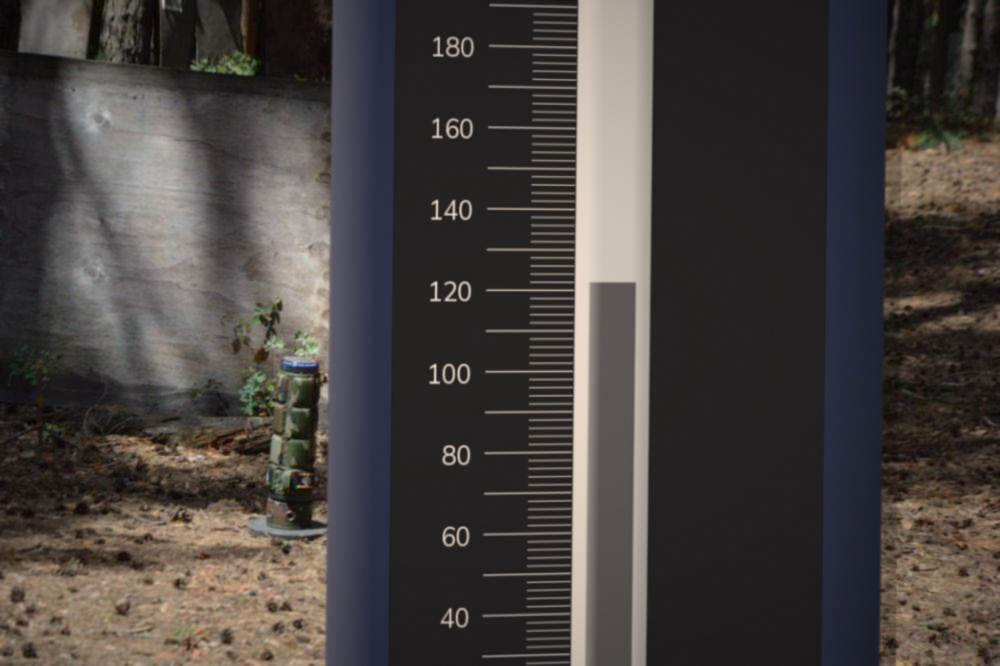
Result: 122 mmHg
